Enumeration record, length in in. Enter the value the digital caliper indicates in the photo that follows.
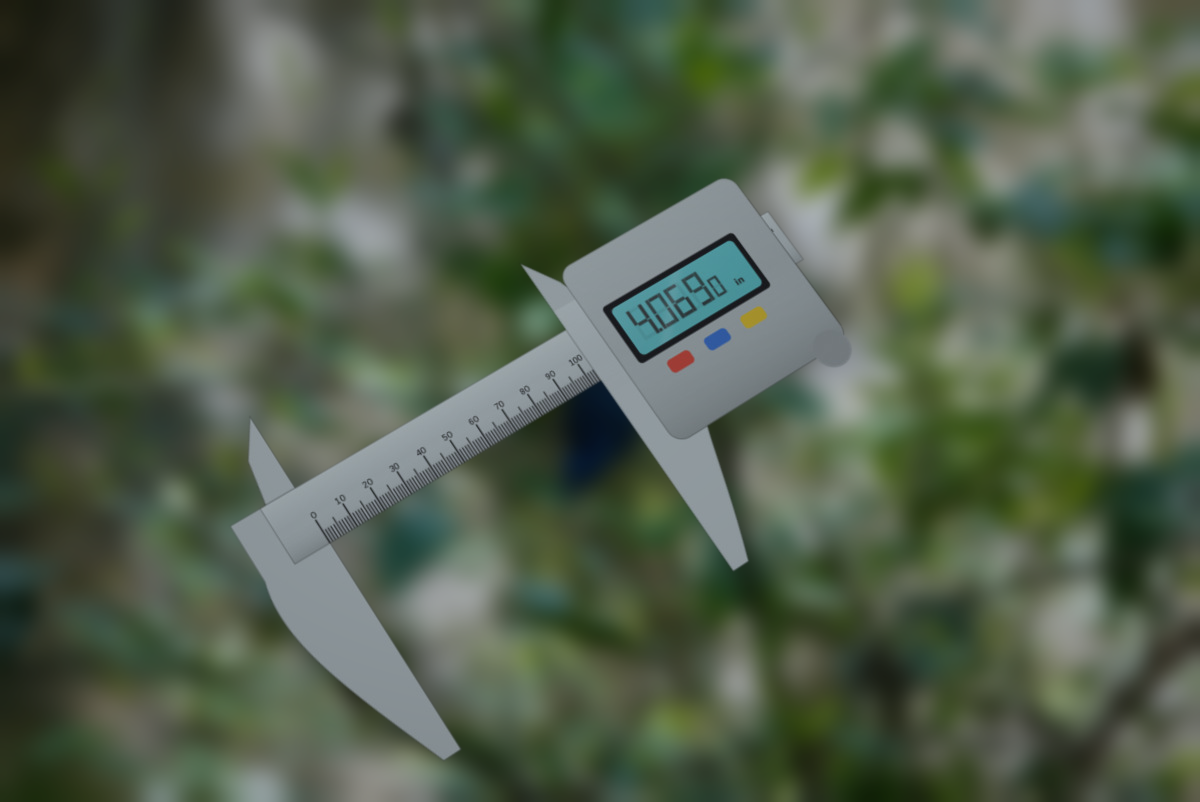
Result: 4.0690 in
